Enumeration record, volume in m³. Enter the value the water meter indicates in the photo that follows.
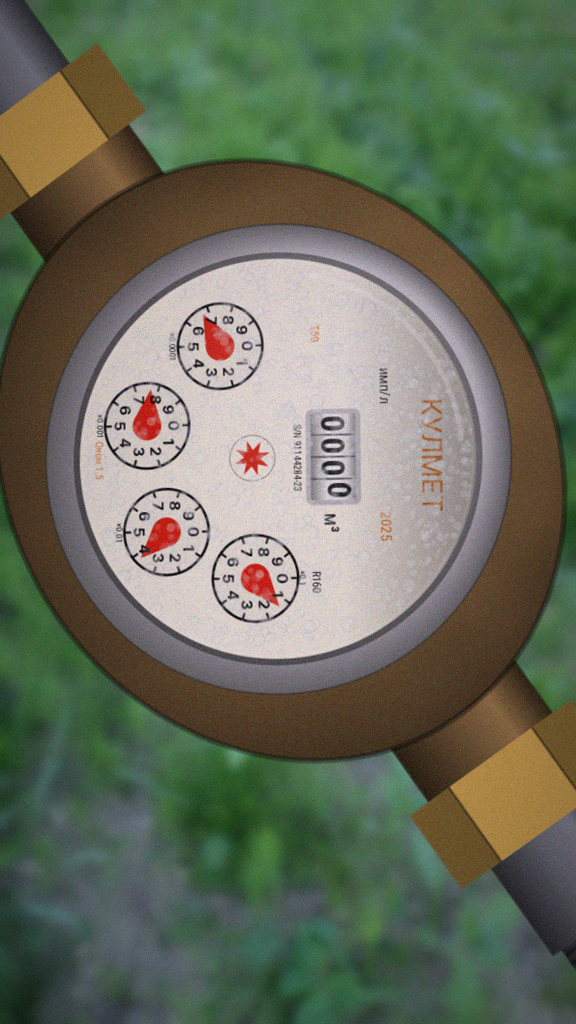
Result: 0.1376 m³
